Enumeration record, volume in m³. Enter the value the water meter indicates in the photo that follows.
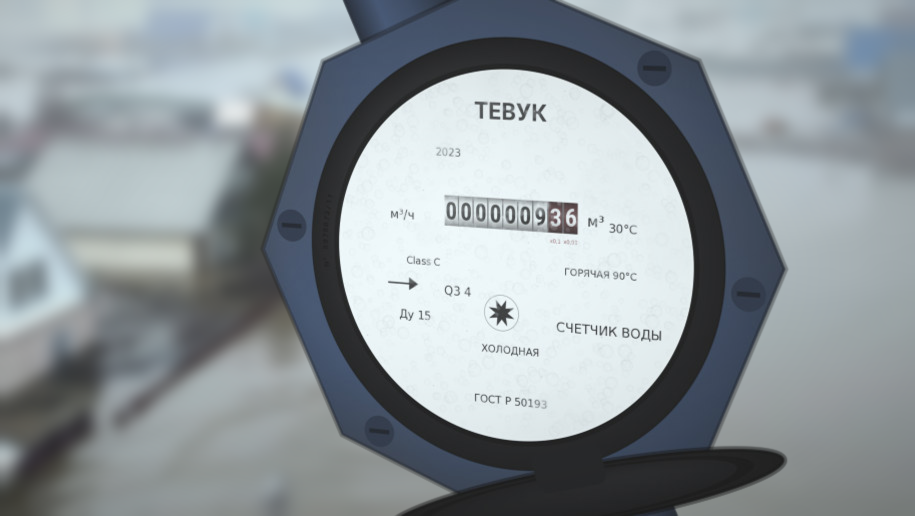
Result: 9.36 m³
